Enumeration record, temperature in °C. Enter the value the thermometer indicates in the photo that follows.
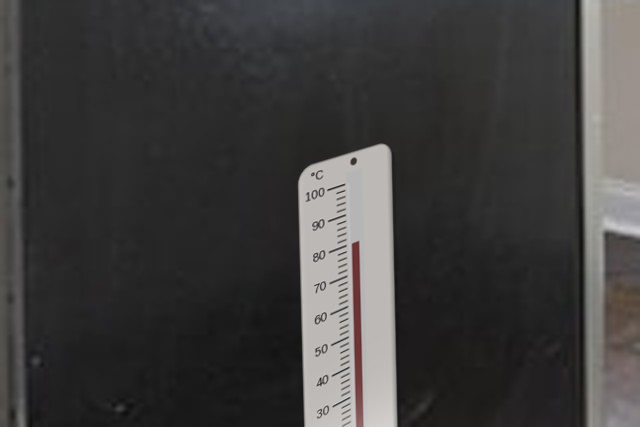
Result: 80 °C
